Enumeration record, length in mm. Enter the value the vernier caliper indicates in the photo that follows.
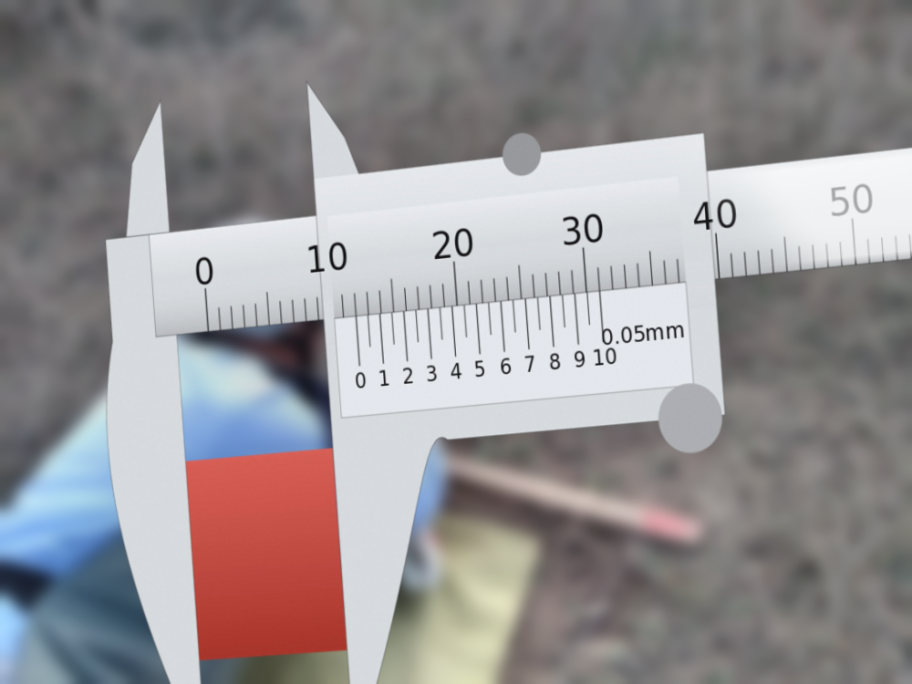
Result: 12.0 mm
